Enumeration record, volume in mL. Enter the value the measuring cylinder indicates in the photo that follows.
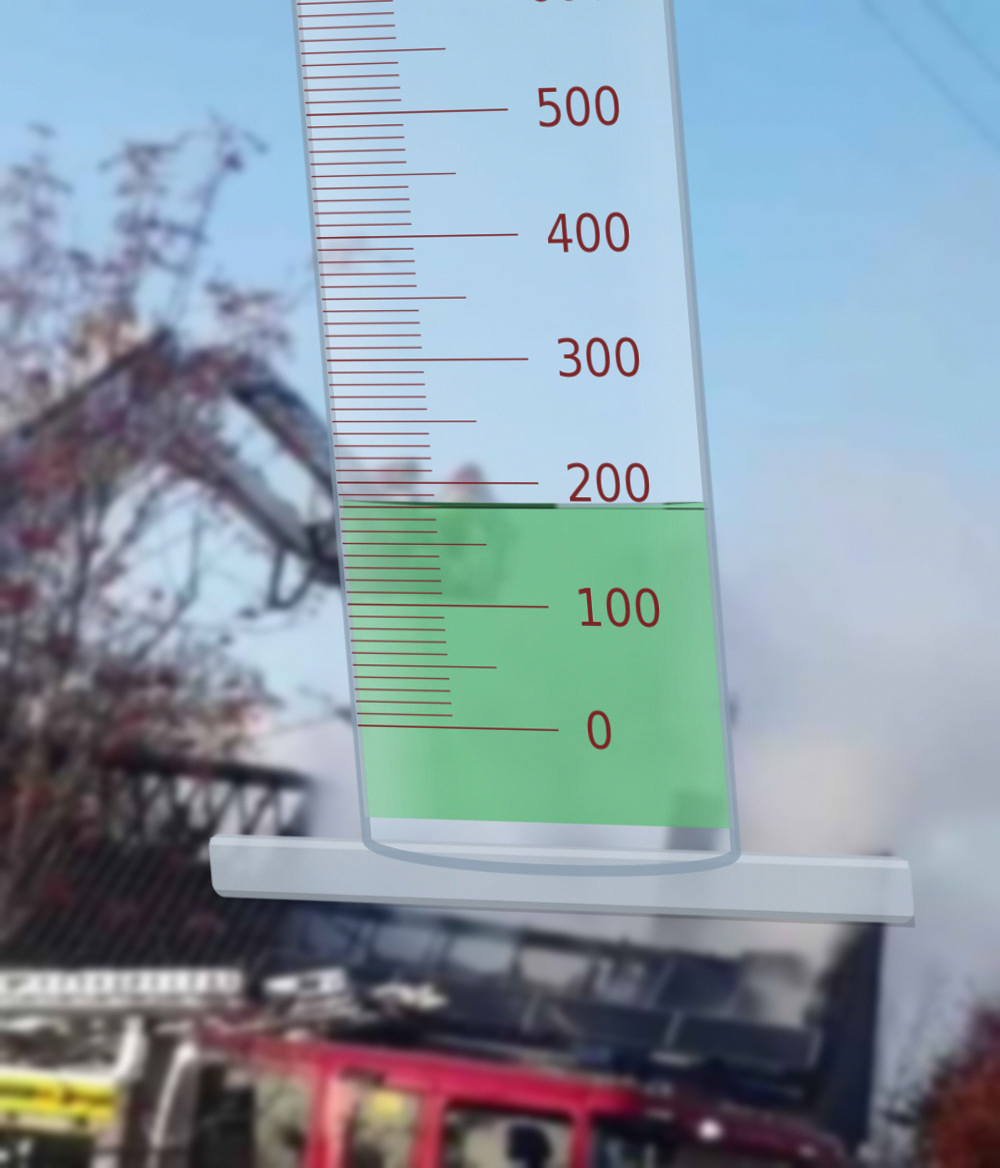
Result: 180 mL
